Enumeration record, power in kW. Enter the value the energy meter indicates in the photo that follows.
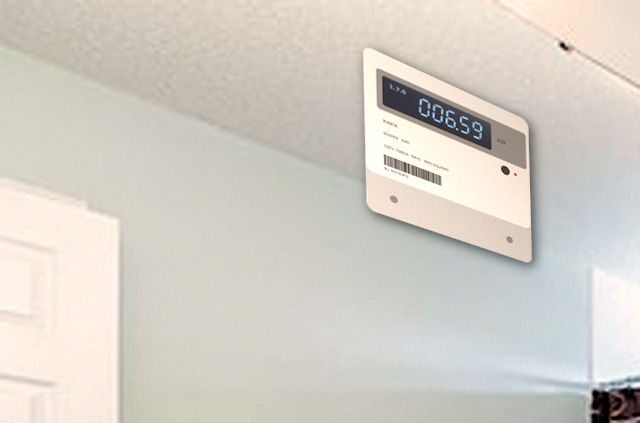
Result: 6.59 kW
